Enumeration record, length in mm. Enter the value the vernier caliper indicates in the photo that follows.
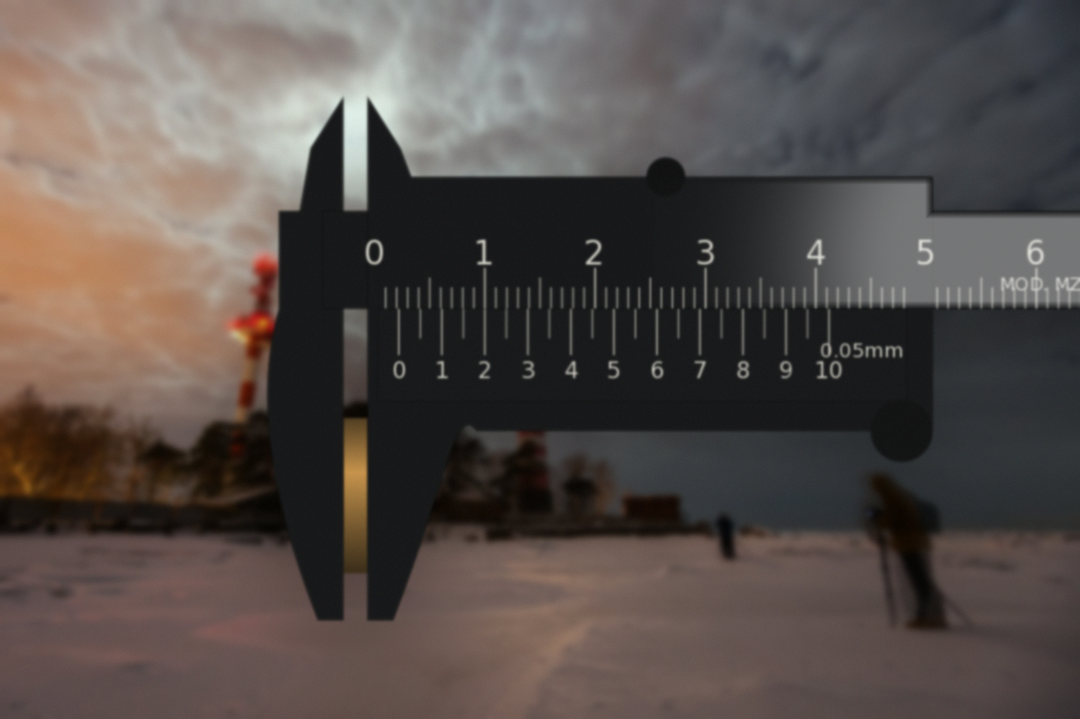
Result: 2.2 mm
